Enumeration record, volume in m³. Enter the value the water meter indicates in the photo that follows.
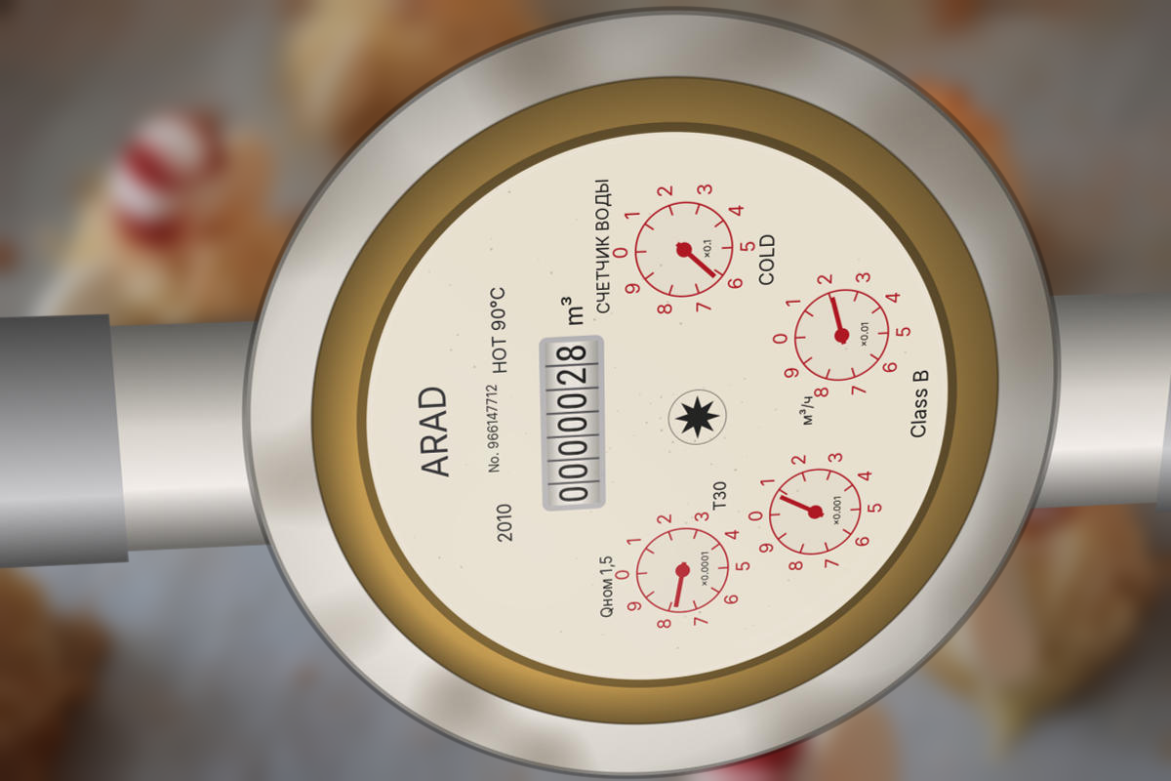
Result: 28.6207 m³
